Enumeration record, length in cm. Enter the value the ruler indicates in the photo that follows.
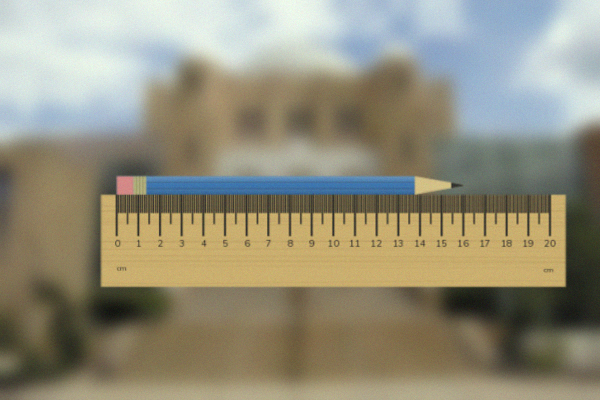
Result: 16 cm
